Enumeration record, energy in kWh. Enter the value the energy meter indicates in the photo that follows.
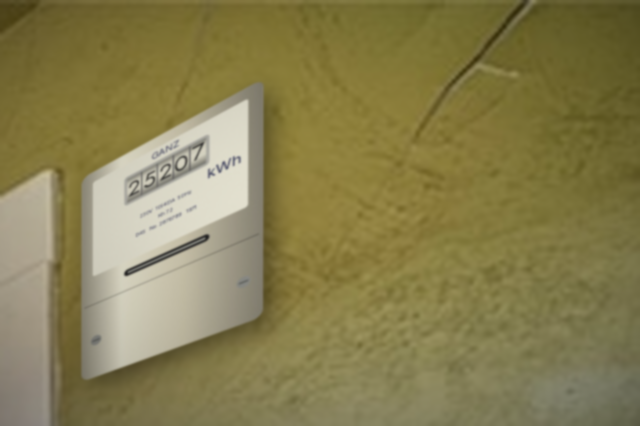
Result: 25207 kWh
